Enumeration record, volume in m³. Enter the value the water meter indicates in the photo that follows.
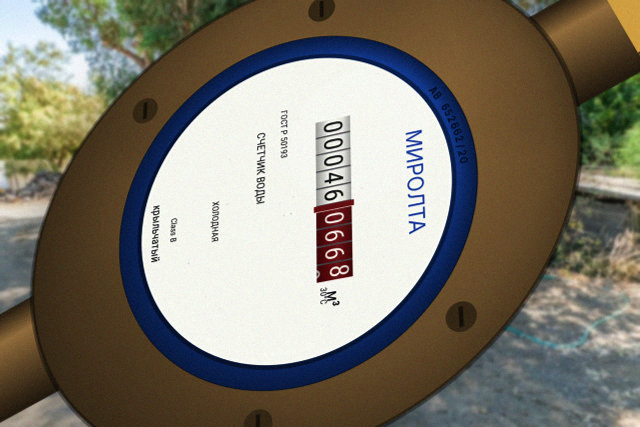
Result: 46.0668 m³
